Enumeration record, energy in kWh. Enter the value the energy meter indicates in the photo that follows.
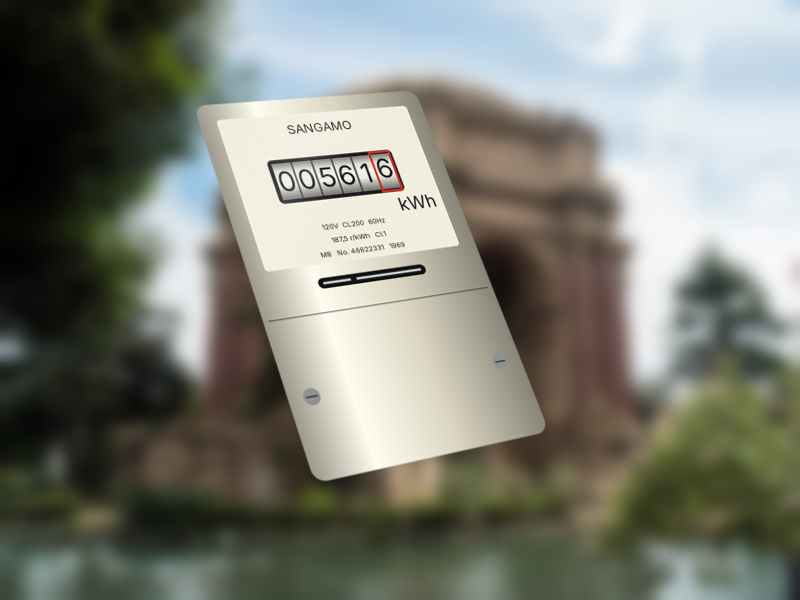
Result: 561.6 kWh
